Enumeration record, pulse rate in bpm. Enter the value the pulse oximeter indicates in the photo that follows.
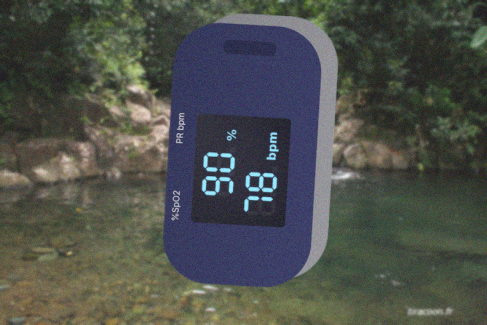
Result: 78 bpm
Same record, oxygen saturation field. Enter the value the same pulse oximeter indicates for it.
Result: 90 %
